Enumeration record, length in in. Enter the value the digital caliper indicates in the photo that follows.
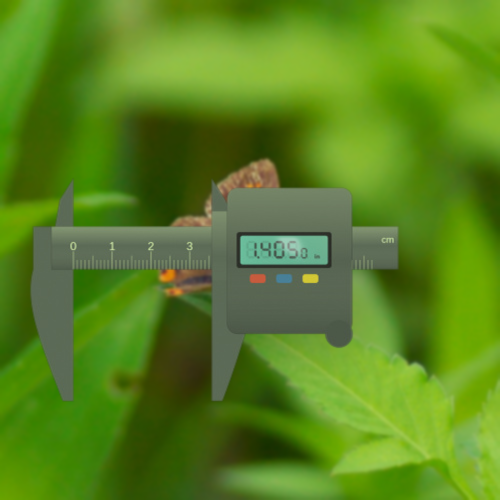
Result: 1.4050 in
